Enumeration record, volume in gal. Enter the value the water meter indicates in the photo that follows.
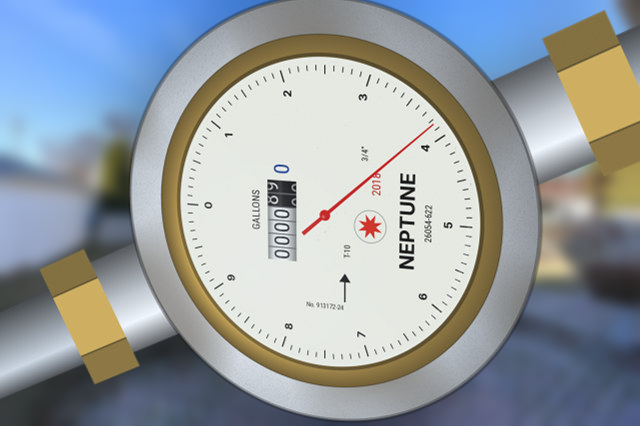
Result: 893.8 gal
